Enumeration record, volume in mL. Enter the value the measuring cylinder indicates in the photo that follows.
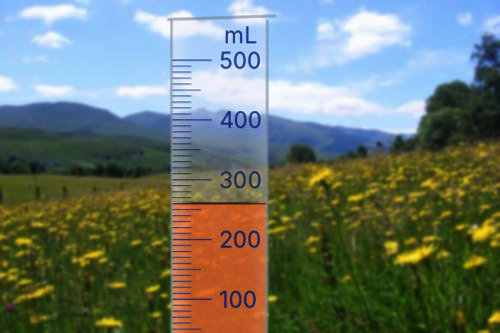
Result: 260 mL
